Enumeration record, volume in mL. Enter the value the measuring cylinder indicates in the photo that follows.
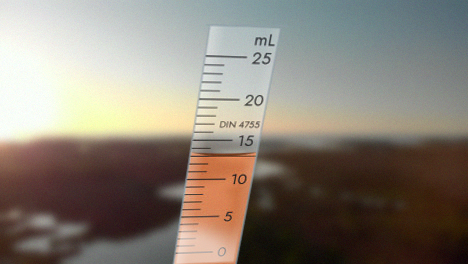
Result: 13 mL
